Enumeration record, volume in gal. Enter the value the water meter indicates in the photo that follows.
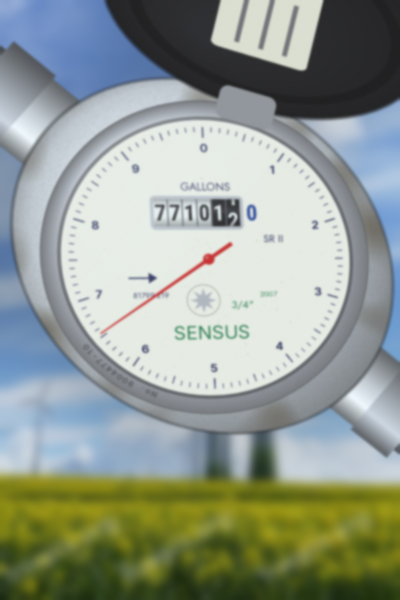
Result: 7710116.5 gal
